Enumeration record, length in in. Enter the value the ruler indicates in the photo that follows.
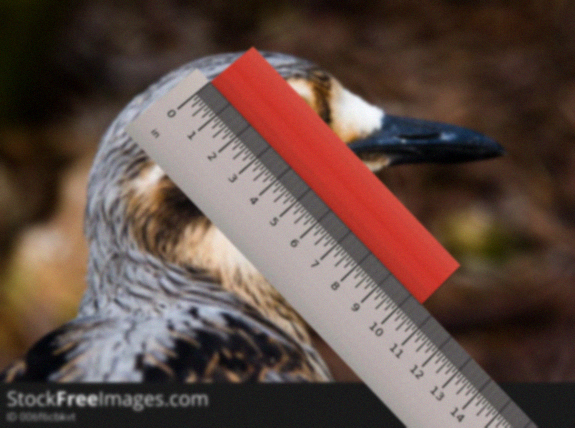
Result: 10.5 in
